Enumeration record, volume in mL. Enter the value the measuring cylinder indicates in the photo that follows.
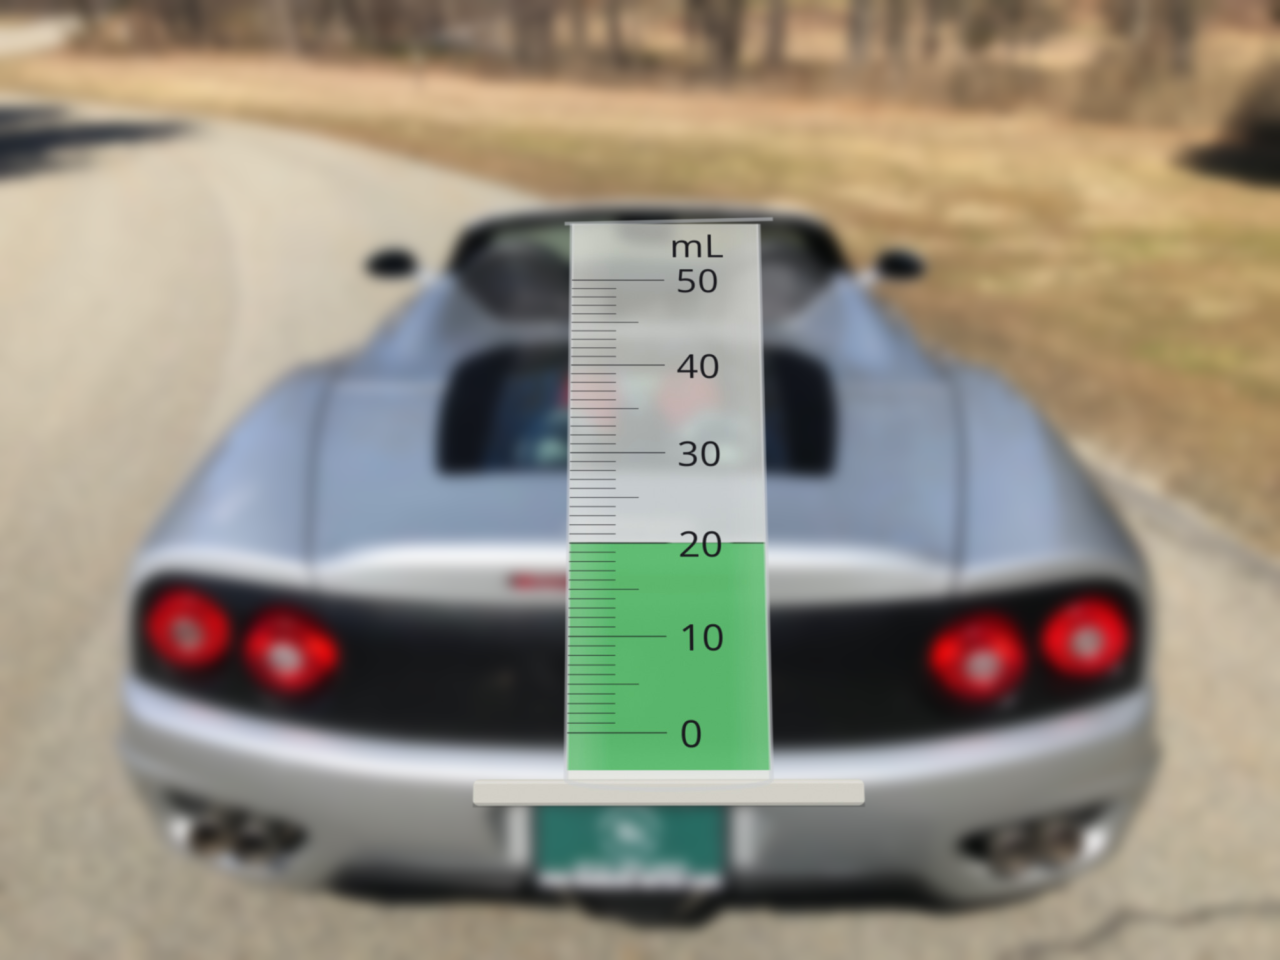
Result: 20 mL
